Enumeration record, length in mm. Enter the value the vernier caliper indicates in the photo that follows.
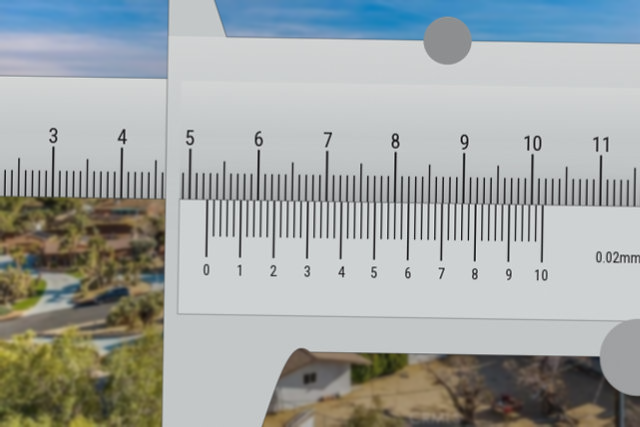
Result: 52.6 mm
